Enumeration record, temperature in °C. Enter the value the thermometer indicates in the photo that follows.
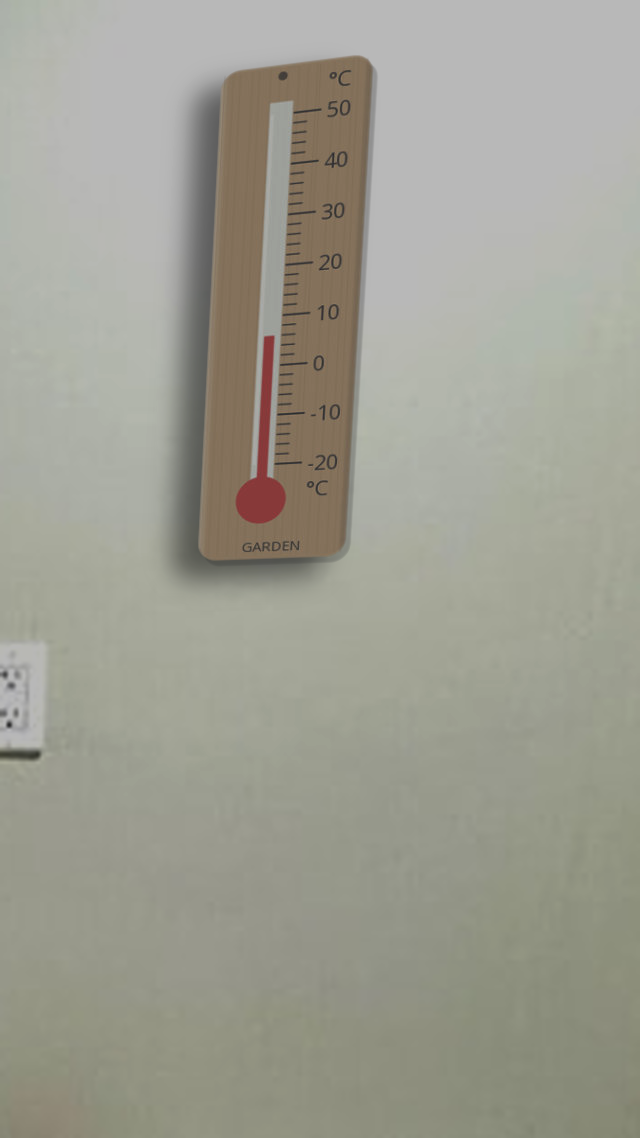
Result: 6 °C
